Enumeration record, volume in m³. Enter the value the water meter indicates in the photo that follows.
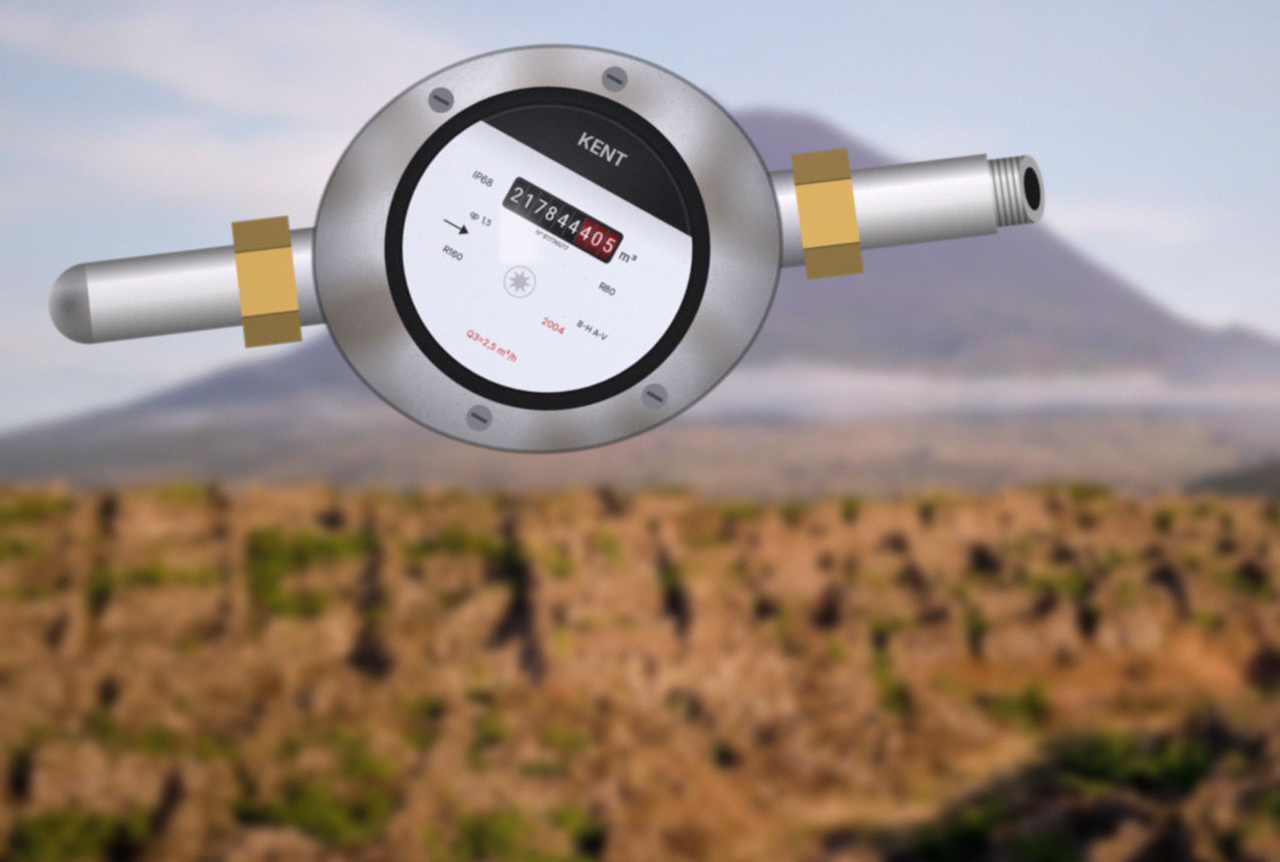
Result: 217844.405 m³
